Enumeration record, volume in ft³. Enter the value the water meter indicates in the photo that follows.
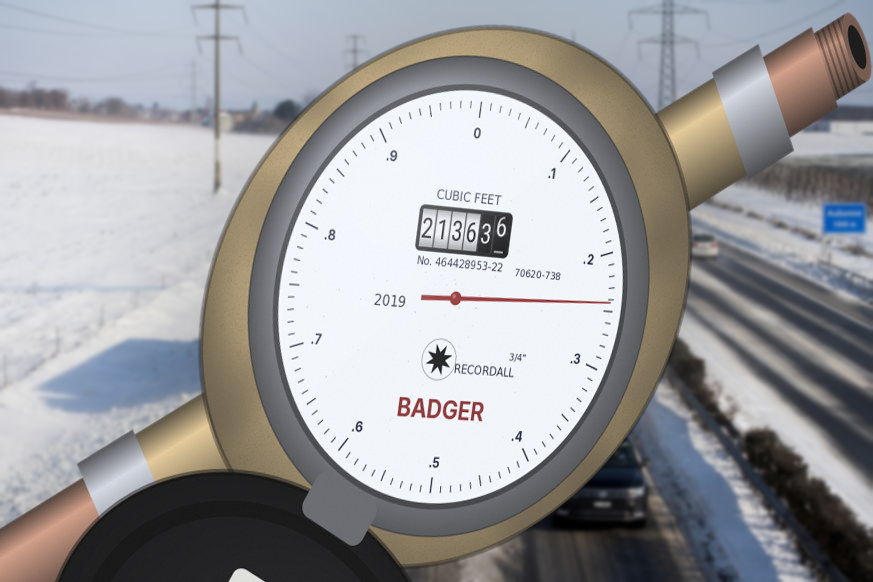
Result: 213636.24 ft³
